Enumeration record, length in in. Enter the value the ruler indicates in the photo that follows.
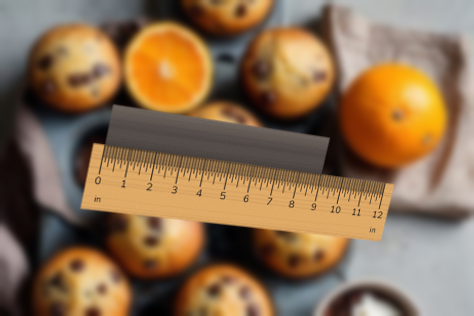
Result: 9 in
